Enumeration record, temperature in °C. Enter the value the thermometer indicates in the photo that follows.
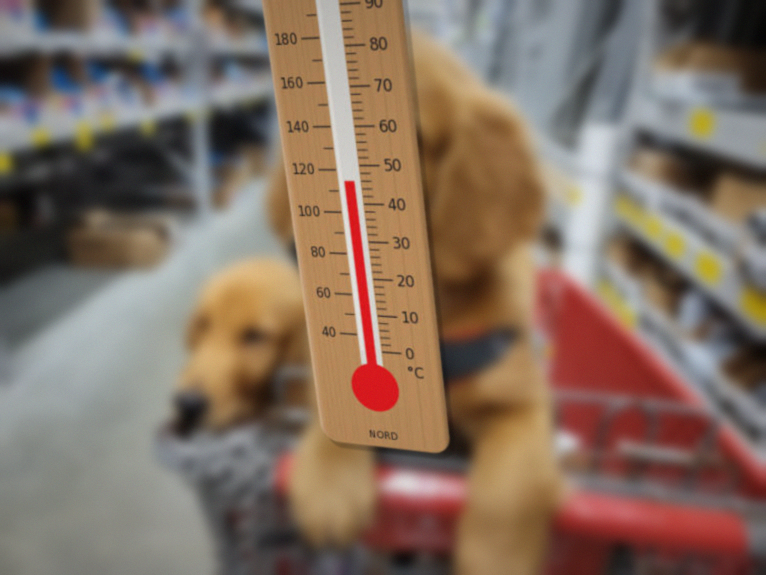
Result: 46 °C
